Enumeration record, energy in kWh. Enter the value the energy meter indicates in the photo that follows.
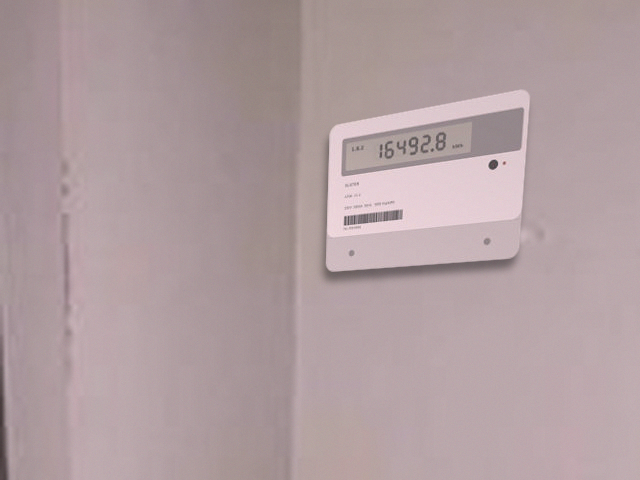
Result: 16492.8 kWh
